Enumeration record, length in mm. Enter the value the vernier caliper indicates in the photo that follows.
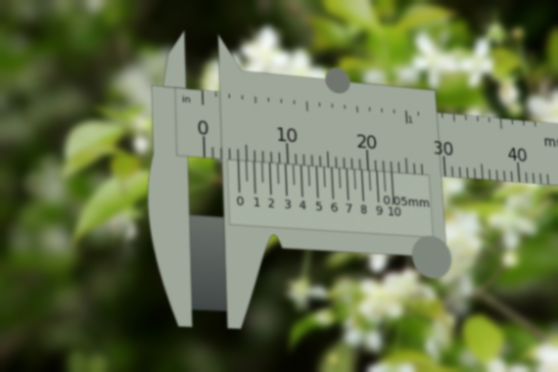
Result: 4.0 mm
